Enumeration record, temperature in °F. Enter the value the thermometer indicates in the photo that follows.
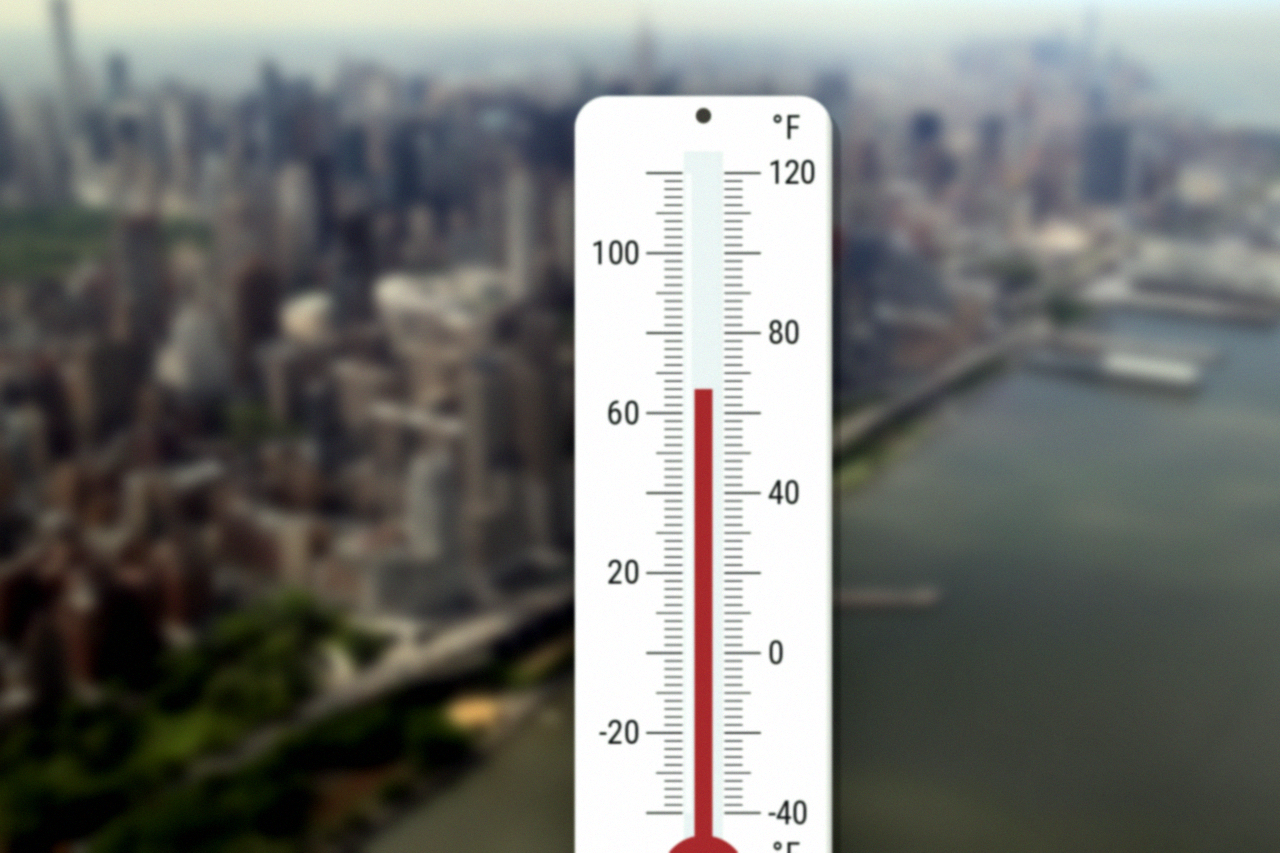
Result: 66 °F
